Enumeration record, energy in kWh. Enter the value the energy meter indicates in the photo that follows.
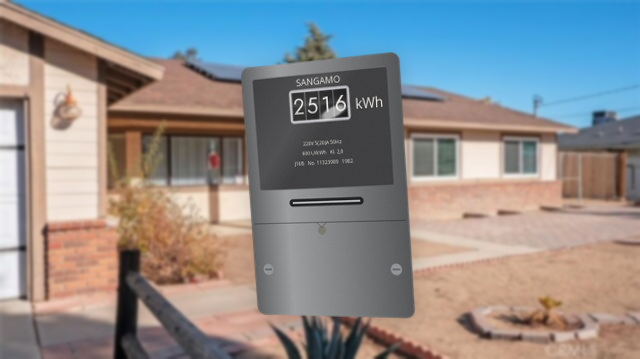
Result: 2516 kWh
